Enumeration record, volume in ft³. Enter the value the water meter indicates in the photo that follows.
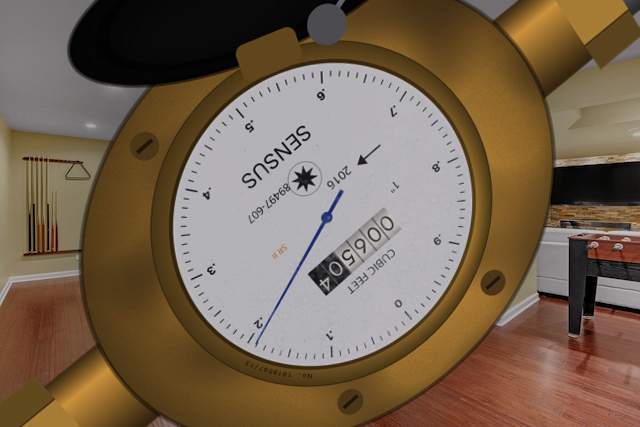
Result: 6504.19 ft³
